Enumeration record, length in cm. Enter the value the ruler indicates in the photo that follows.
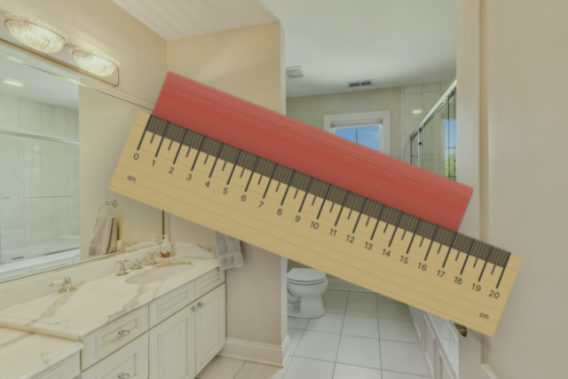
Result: 17 cm
